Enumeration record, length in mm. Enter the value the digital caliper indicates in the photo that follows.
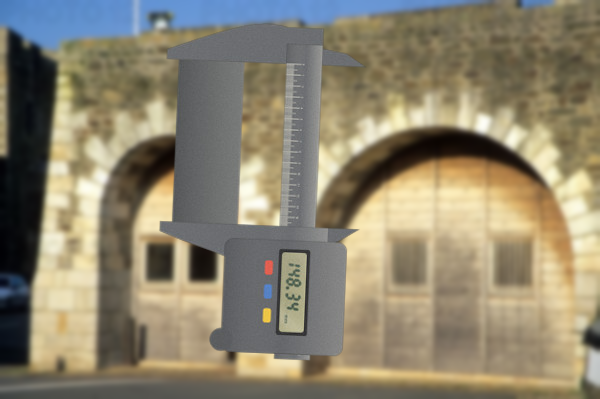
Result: 148.34 mm
